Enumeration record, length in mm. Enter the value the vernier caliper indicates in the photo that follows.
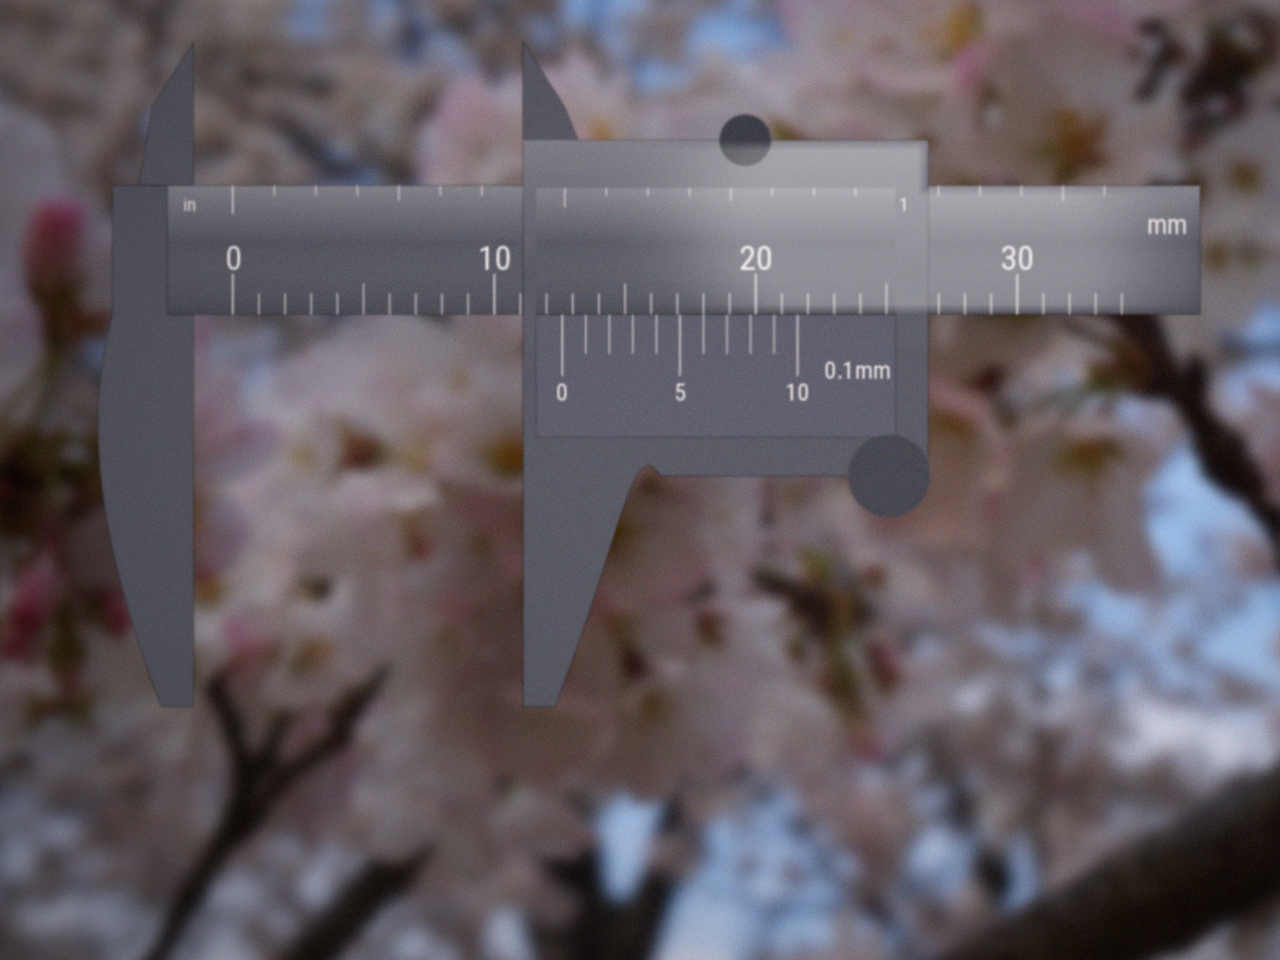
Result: 12.6 mm
